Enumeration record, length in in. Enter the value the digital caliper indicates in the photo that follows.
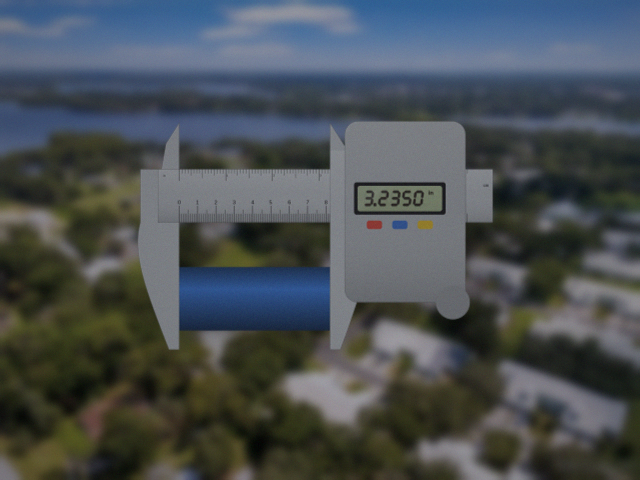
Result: 3.2350 in
